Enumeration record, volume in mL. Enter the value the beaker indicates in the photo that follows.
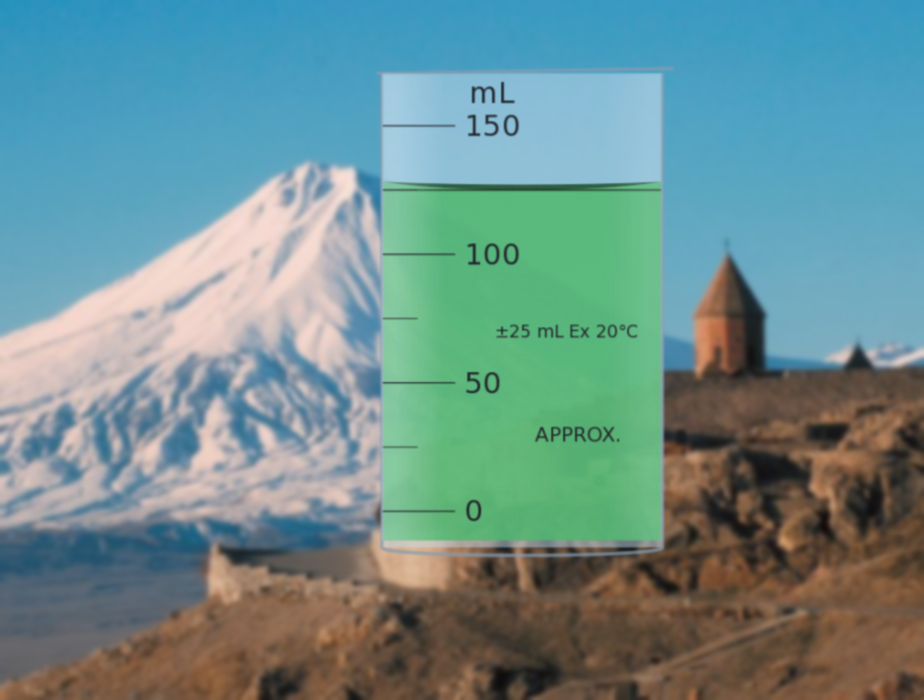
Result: 125 mL
